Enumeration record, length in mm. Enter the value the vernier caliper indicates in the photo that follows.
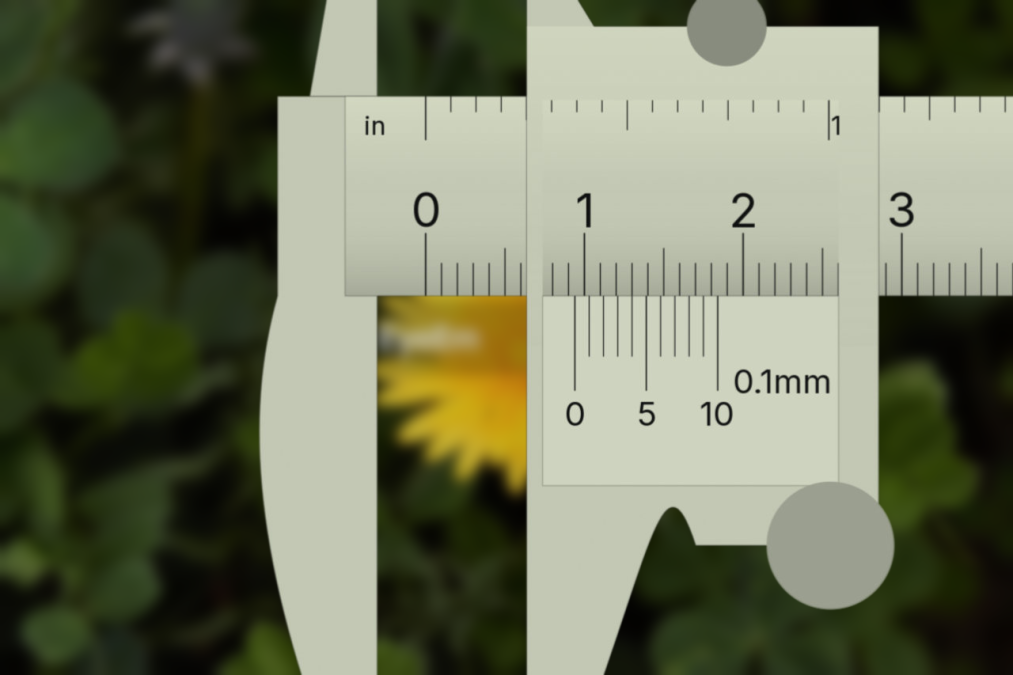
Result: 9.4 mm
